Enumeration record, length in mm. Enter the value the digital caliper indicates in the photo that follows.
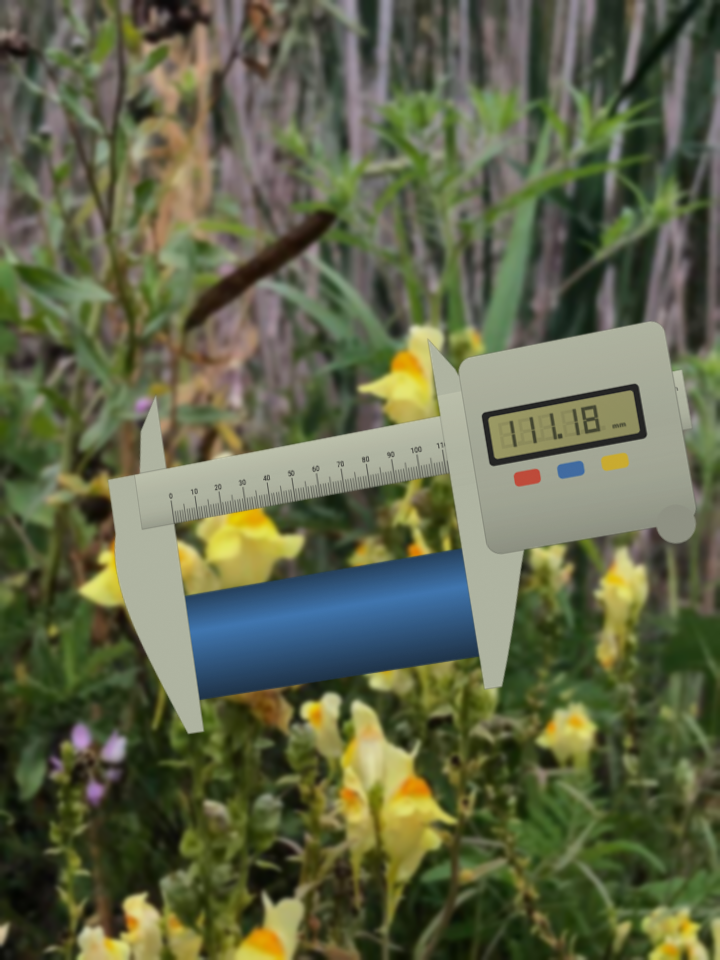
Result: 111.18 mm
